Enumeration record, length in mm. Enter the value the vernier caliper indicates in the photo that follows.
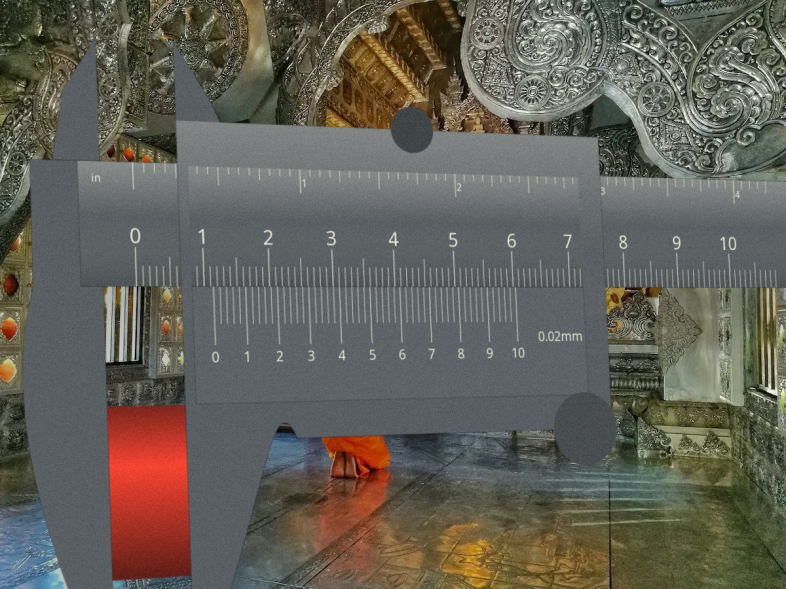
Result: 11.4 mm
